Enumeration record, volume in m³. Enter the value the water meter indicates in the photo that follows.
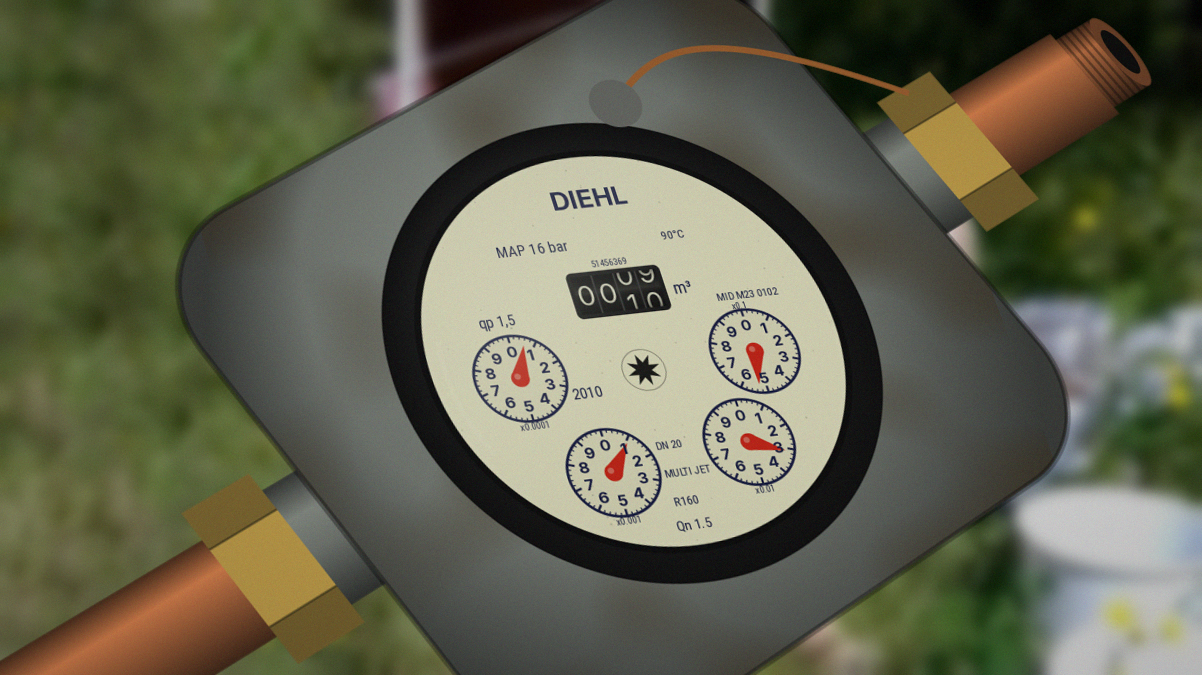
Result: 9.5310 m³
